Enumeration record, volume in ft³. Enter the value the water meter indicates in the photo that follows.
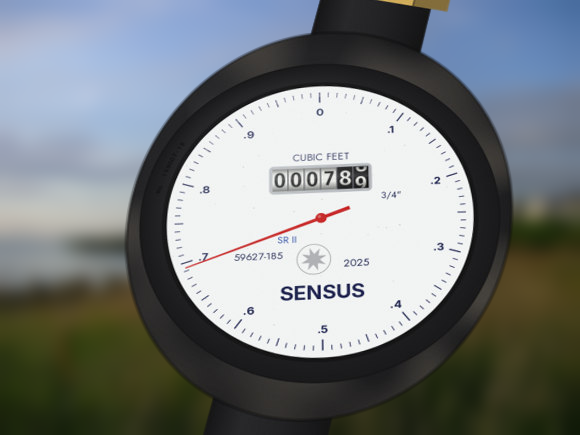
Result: 788.69 ft³
